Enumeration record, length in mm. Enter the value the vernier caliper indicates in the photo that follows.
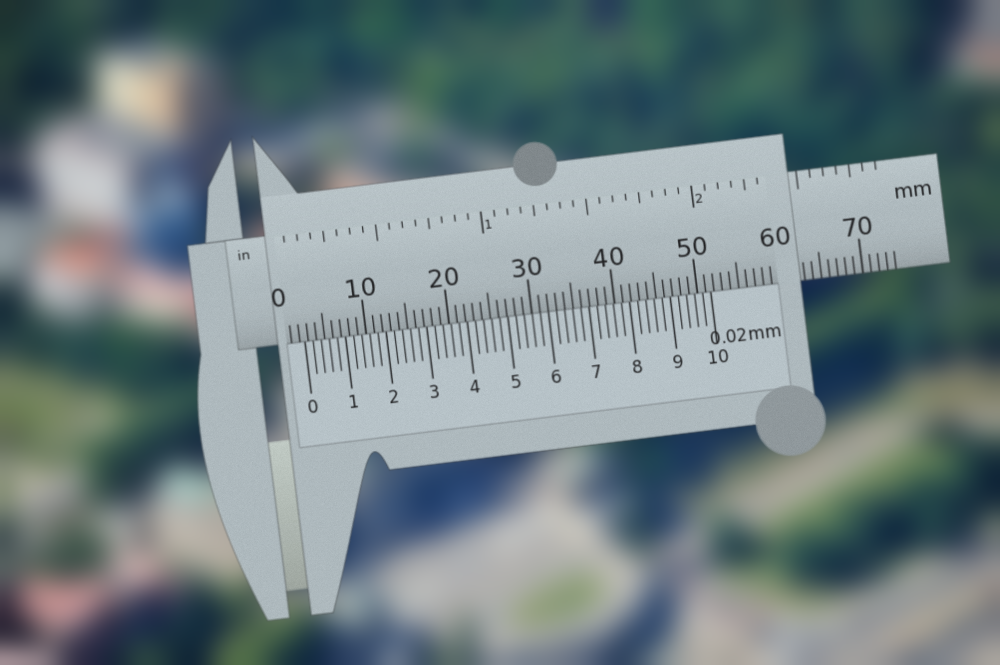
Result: 2.6 mm
